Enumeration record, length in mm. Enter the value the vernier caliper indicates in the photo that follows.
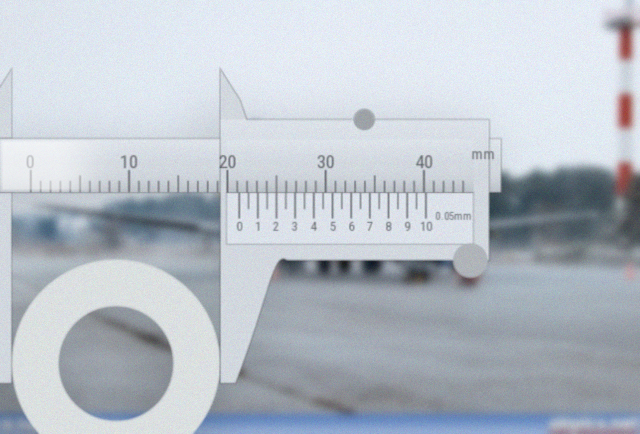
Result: 21.2 mm
